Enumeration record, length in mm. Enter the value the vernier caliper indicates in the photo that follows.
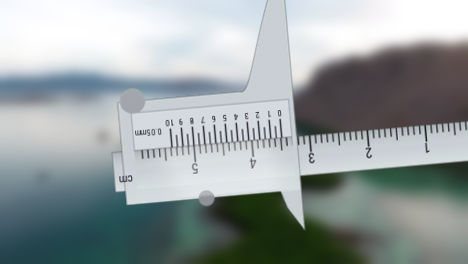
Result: 34.8 mm
